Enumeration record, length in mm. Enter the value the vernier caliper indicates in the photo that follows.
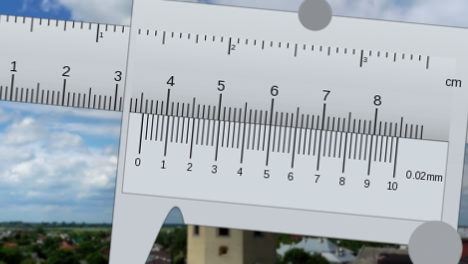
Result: 35.5 mm
